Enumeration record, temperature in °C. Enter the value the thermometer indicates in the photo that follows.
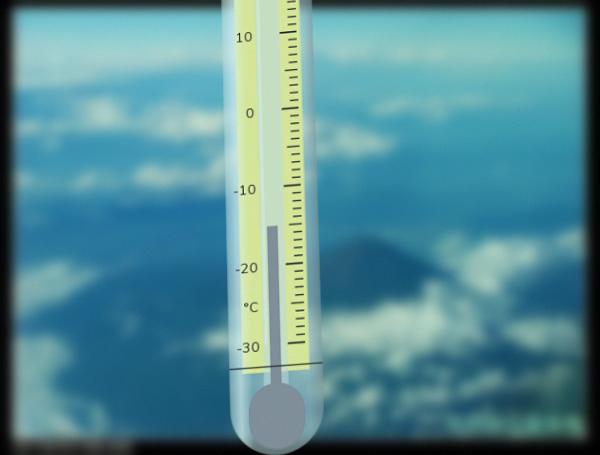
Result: -15 °C
